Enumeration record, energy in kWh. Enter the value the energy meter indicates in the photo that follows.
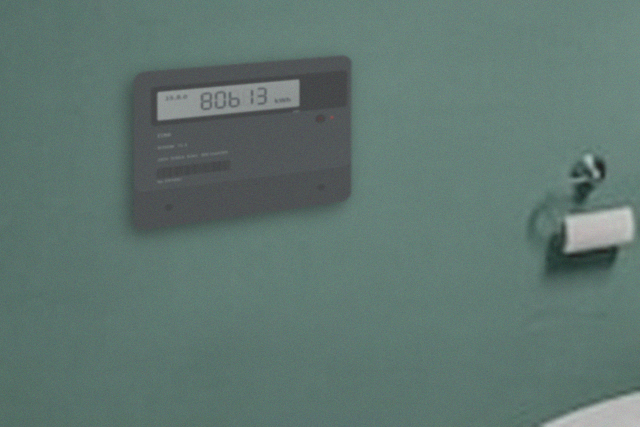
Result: 80613 kWh
